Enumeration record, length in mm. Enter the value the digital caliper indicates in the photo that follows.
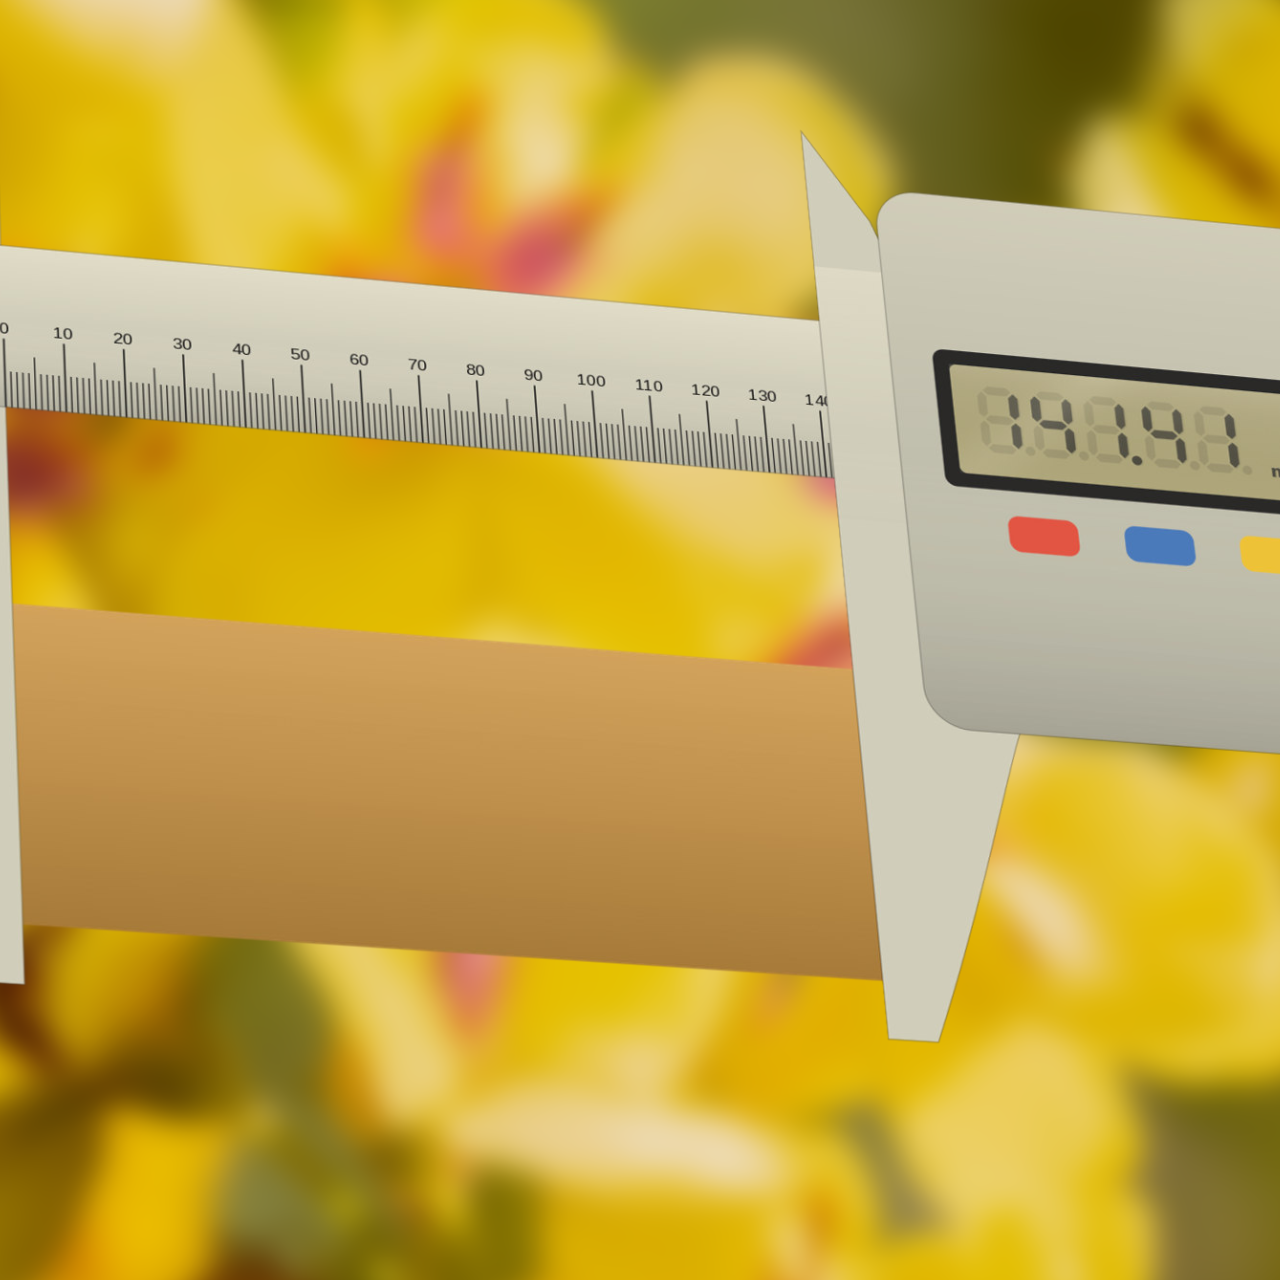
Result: 141.41 mm
